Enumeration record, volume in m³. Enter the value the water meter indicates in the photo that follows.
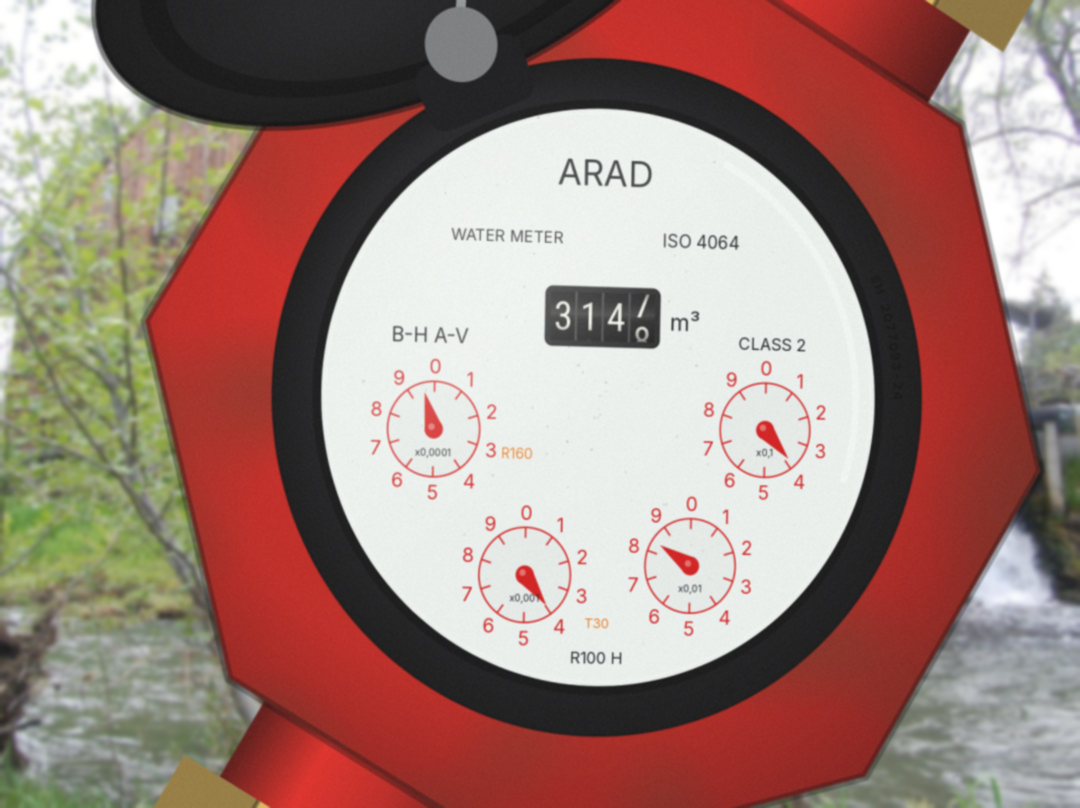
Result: 3147.3839 m³
